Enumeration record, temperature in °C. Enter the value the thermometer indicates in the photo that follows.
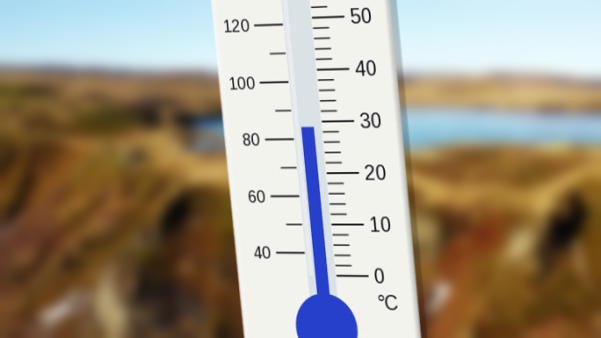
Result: 29 °C
